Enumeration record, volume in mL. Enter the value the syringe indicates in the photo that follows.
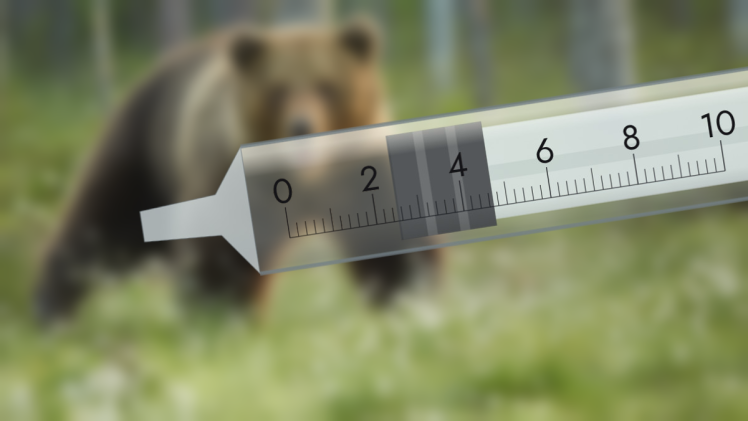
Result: 2.5 mL
